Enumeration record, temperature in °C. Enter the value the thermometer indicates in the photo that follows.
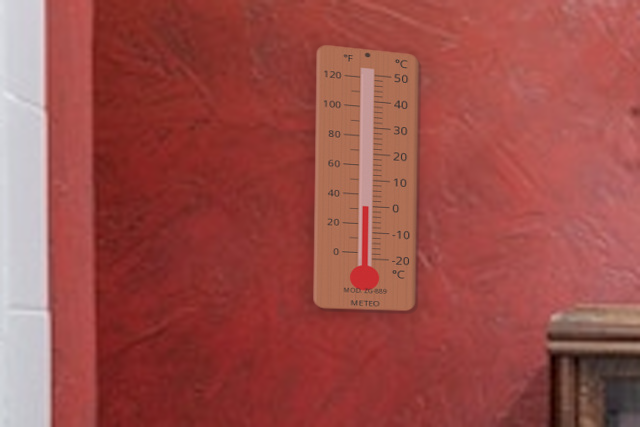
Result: 0 °C
